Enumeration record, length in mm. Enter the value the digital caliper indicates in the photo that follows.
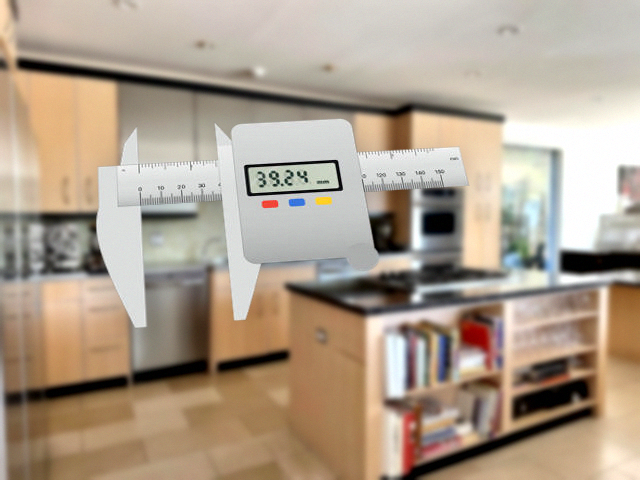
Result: 39.24 mm
